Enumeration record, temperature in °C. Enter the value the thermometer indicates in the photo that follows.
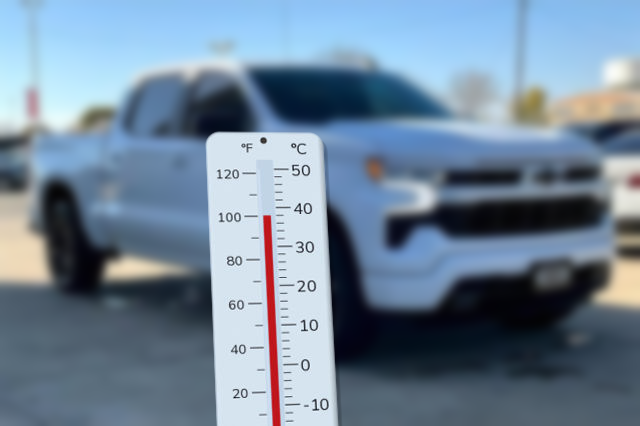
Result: 38 °C
